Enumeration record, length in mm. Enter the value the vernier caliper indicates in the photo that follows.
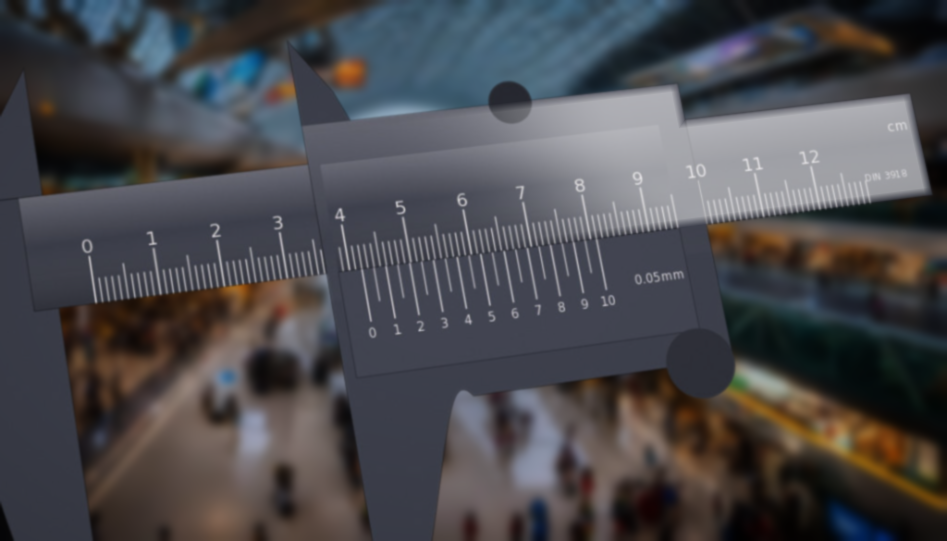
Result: 42.0 mm
